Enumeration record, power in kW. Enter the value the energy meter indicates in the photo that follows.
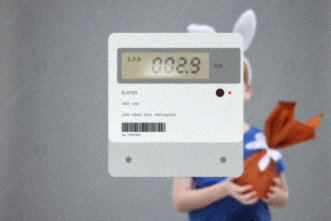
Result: 2.9 kW
